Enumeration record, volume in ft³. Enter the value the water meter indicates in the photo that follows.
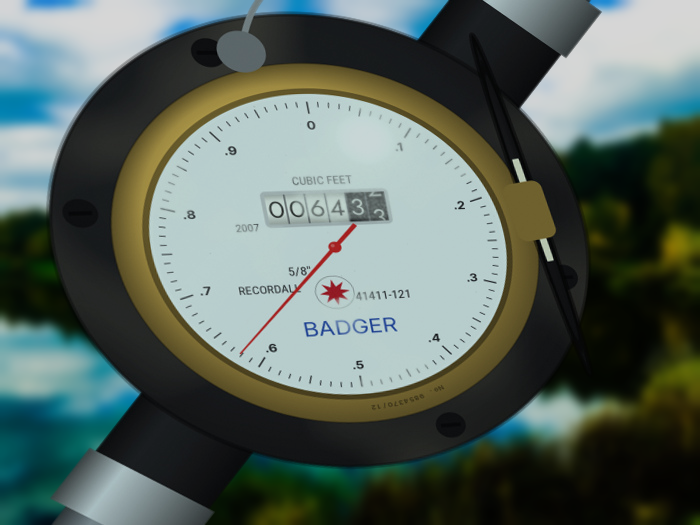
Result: 6432.62 ft³
